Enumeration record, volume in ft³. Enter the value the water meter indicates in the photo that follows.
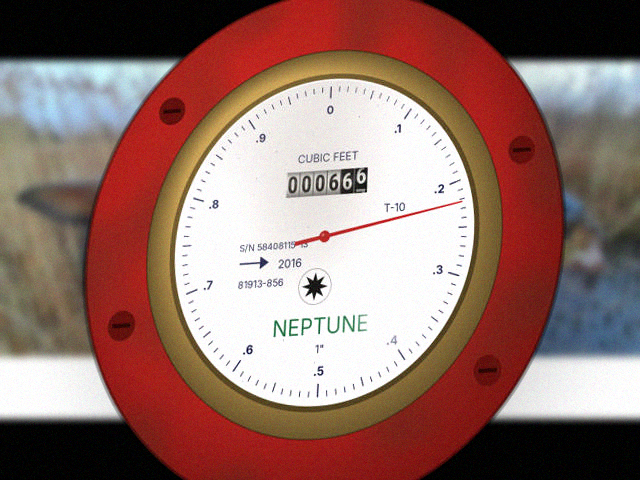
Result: 666.22 ft³
